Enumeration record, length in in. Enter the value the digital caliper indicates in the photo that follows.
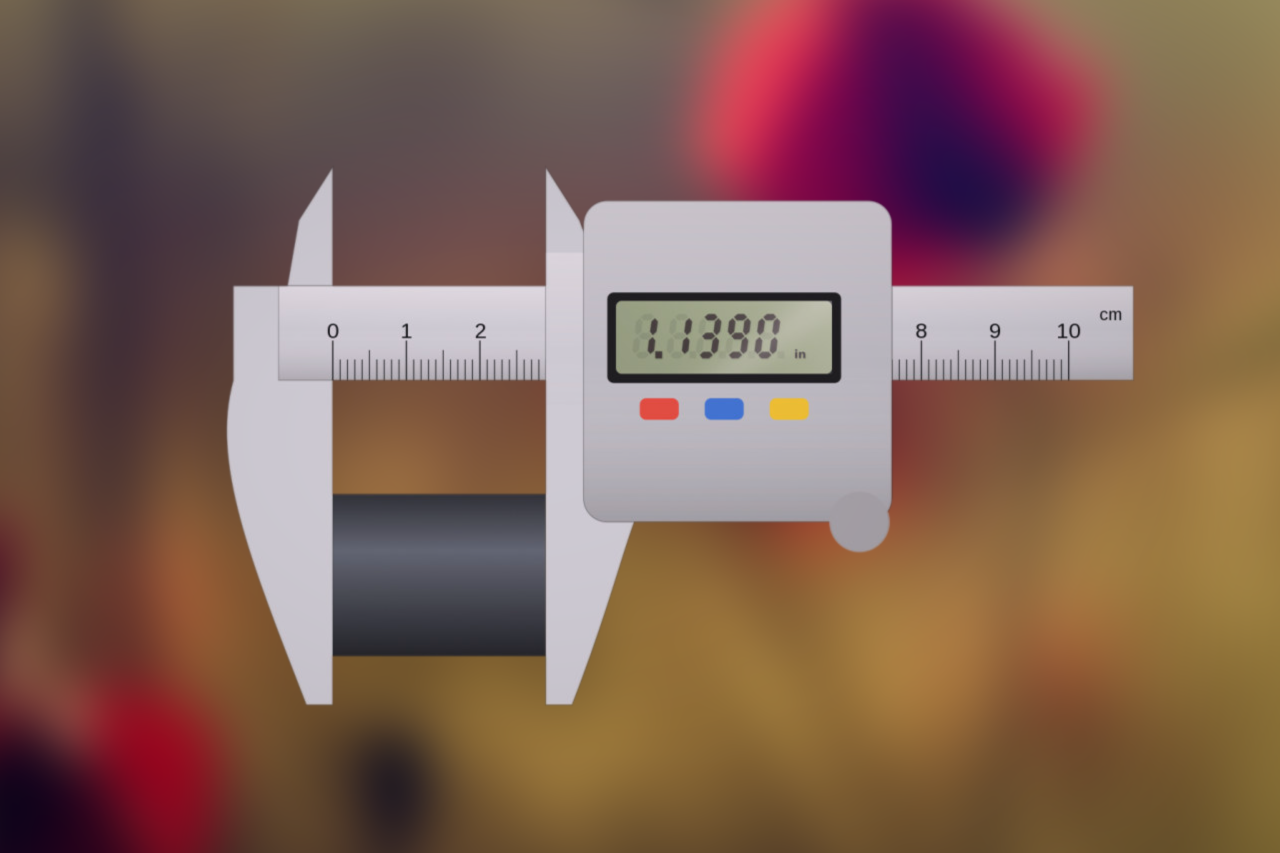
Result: 1.1390 in
